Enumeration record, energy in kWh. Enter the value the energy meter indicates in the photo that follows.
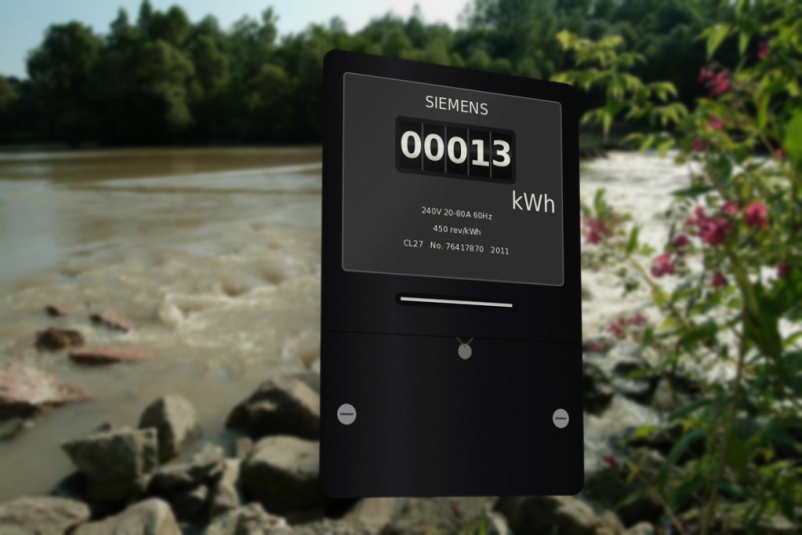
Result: 13 kWh
